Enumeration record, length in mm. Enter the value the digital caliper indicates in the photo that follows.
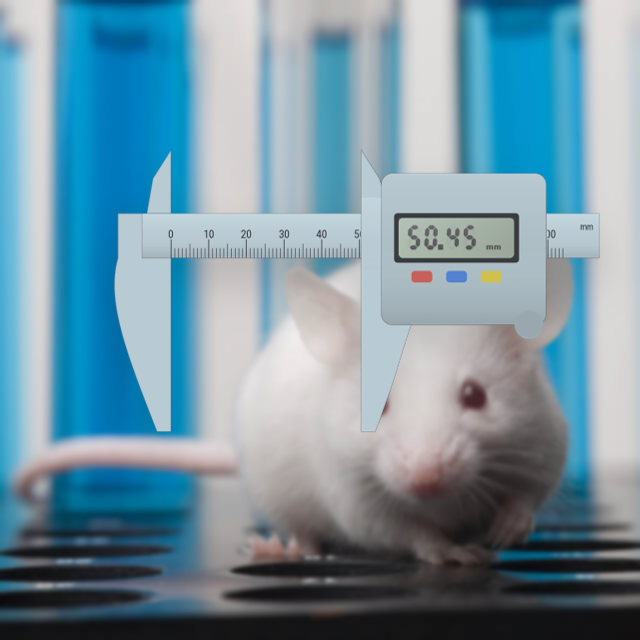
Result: 50.45 mm
